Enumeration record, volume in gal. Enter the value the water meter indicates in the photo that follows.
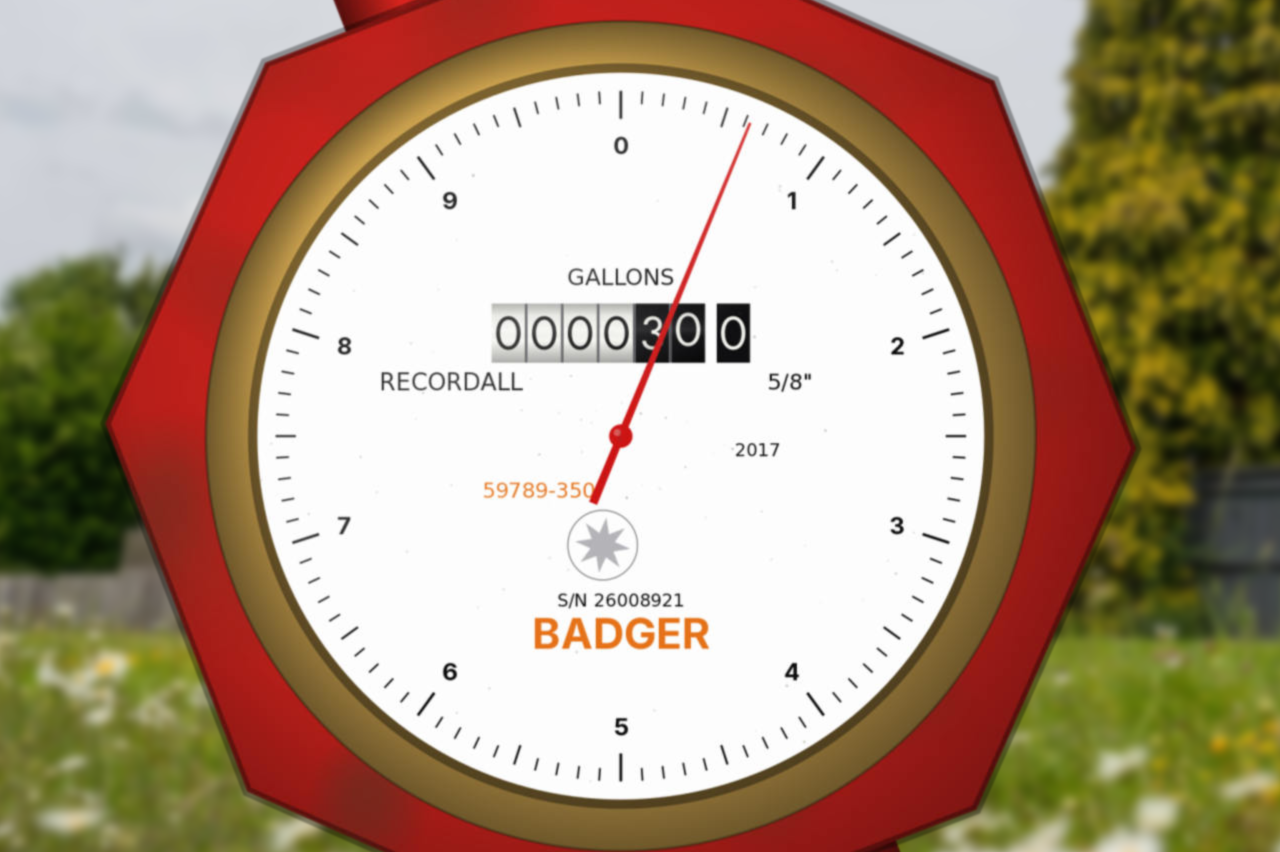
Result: 300.6 gal
